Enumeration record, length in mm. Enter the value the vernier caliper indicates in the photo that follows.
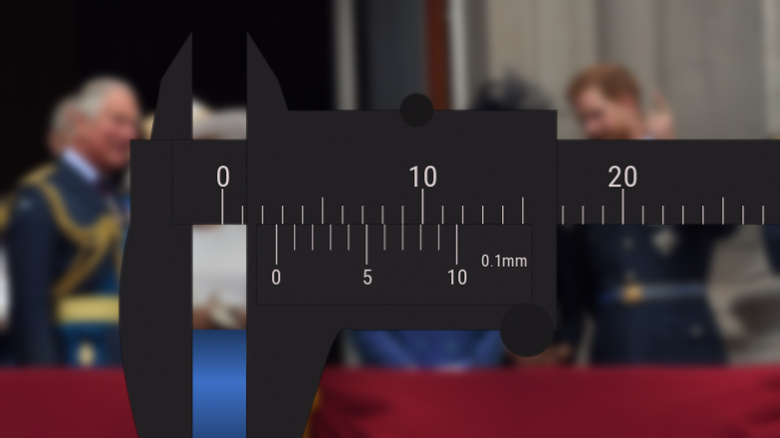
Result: 2.7 mm
